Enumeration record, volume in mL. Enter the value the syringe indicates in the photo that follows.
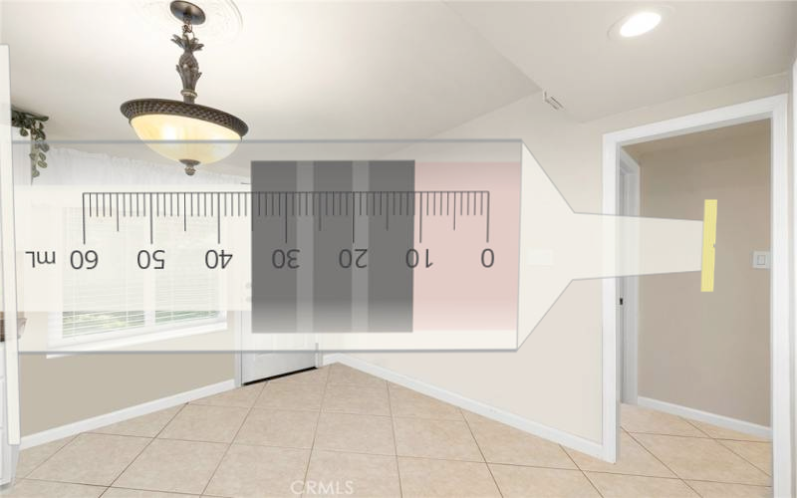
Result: 11 mL
